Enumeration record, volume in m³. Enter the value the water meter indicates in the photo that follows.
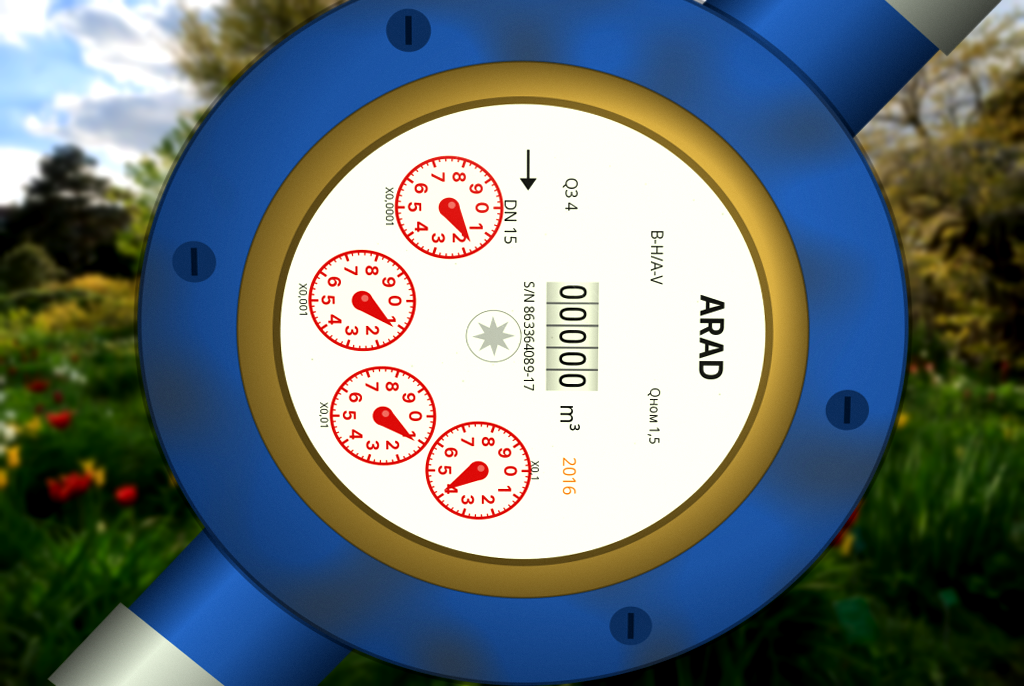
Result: 0.4111 m³
